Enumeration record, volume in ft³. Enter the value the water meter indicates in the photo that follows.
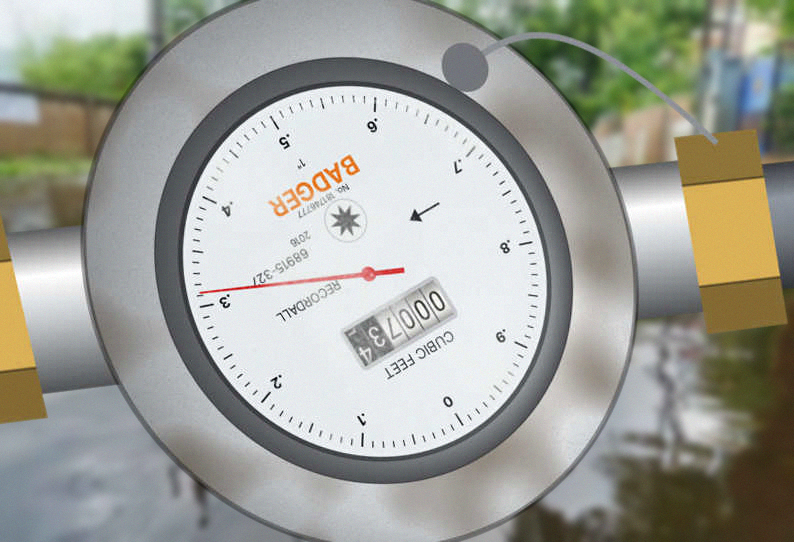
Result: 734.31 ft³
